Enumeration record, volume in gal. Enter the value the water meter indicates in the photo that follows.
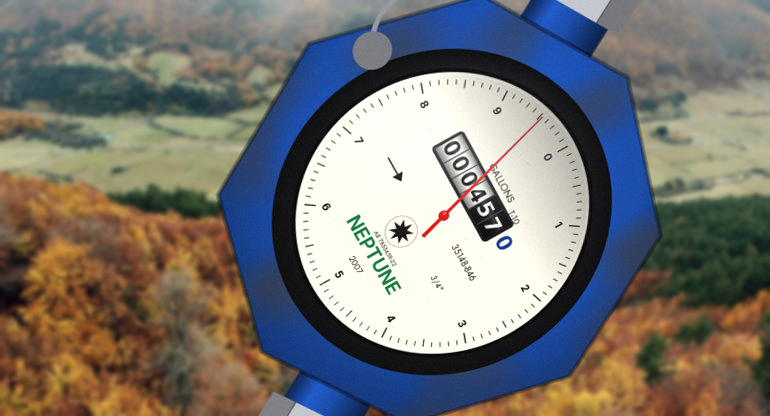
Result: 4569.5 gal
